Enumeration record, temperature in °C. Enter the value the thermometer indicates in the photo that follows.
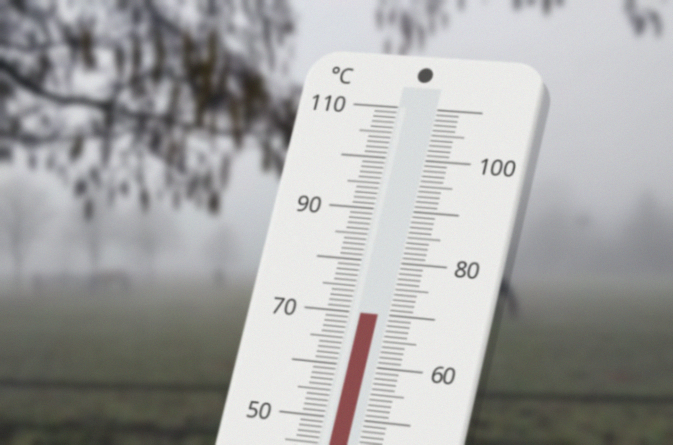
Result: 70 °C
